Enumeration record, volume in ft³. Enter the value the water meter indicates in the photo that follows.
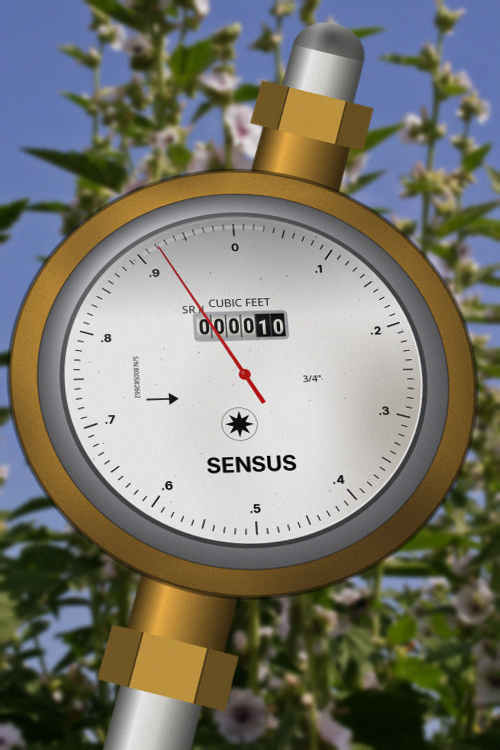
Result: 9.92 ft³
